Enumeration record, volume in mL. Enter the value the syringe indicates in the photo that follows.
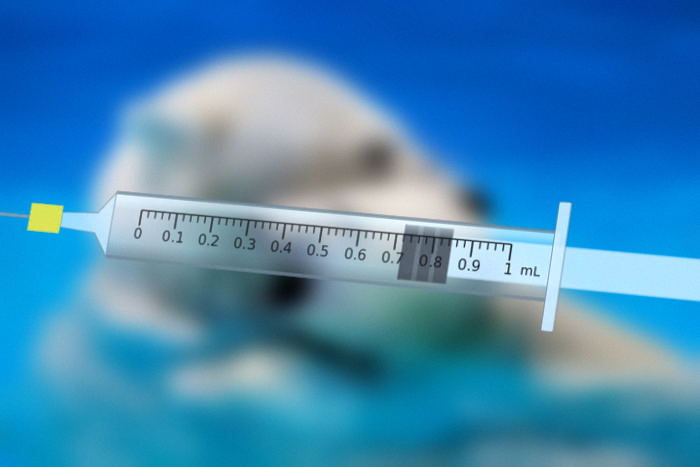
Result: 0.72 mL
